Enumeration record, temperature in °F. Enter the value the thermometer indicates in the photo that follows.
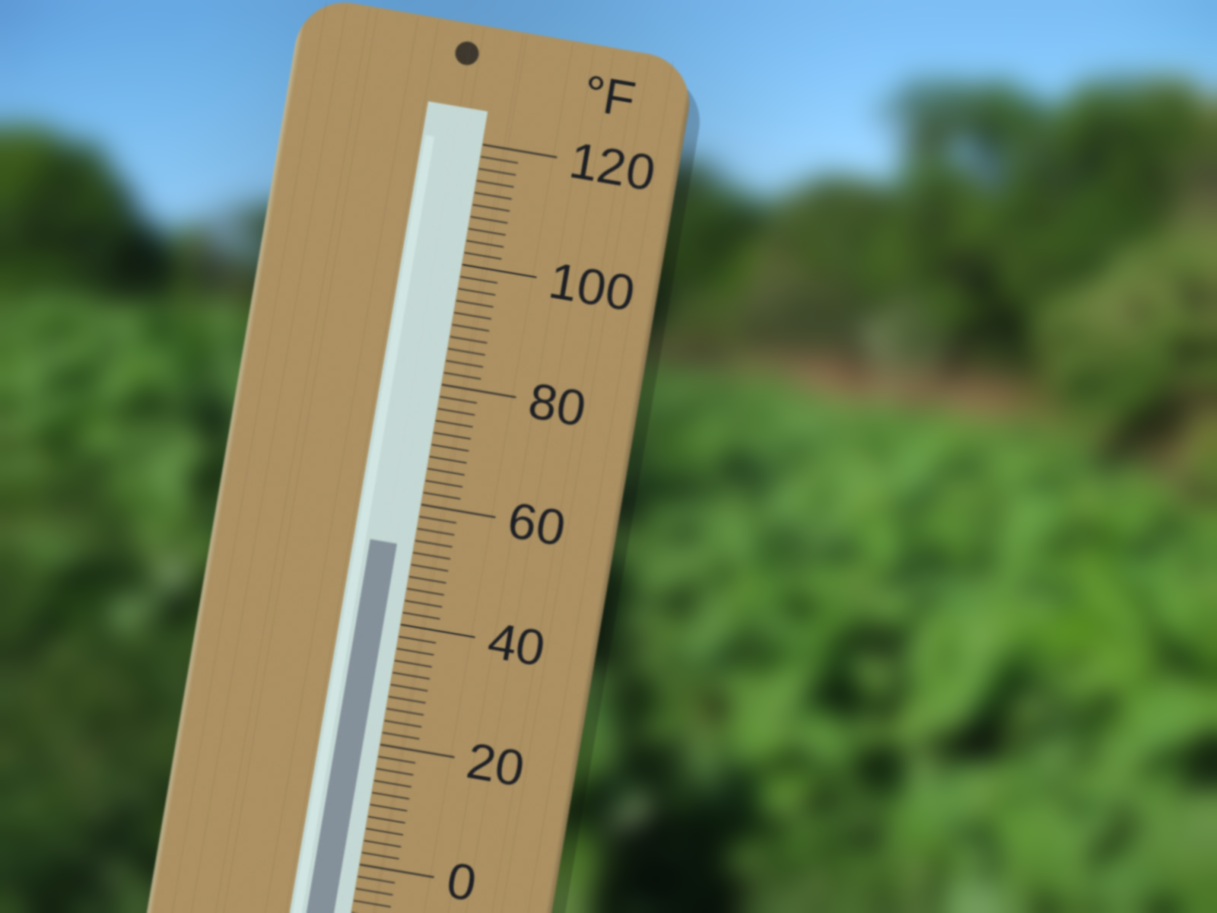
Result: 53 °F
